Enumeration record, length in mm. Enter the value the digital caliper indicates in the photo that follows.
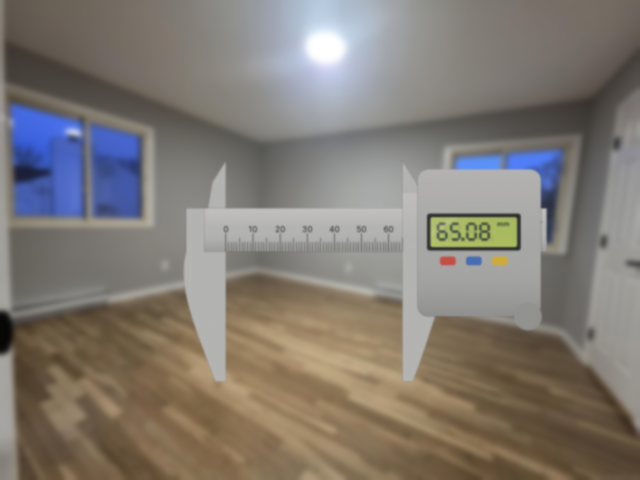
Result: 65.08 mm
